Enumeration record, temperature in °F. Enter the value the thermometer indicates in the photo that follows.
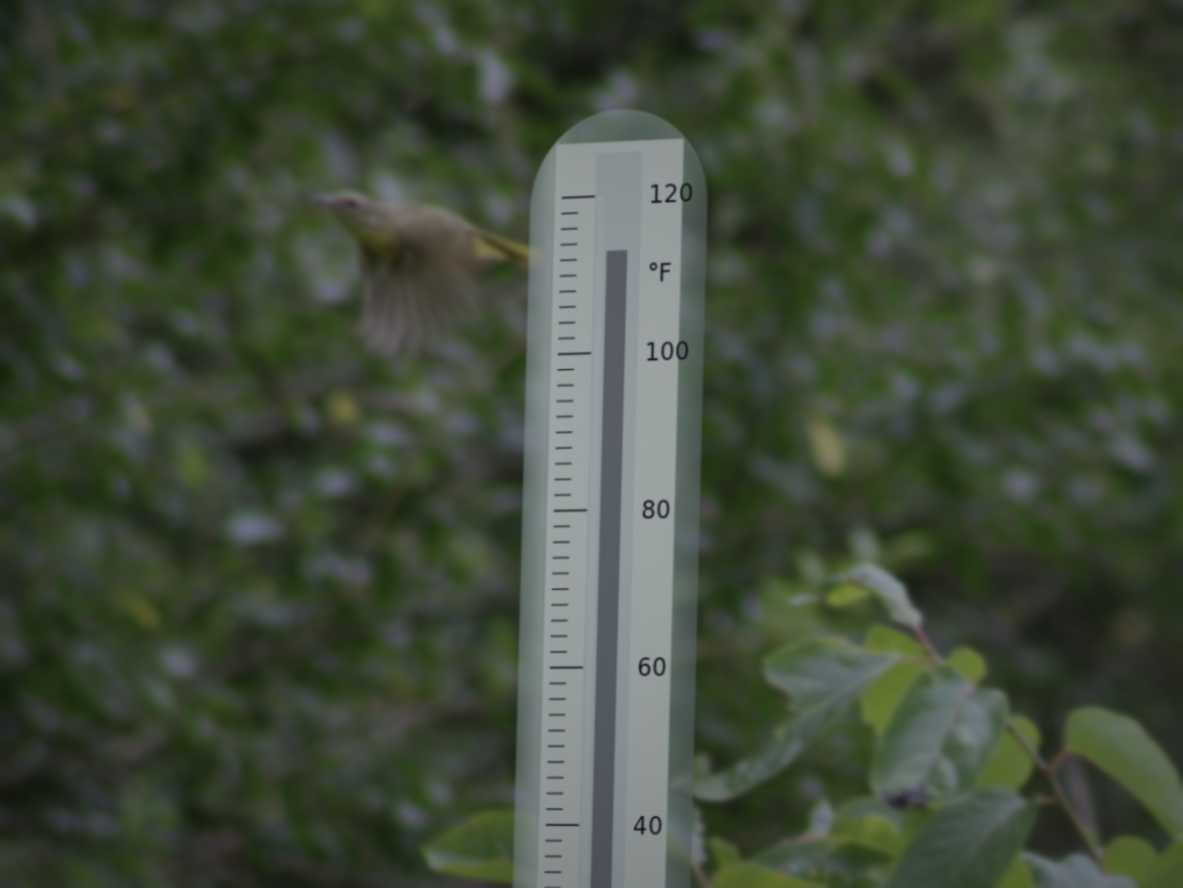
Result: 113 °F
